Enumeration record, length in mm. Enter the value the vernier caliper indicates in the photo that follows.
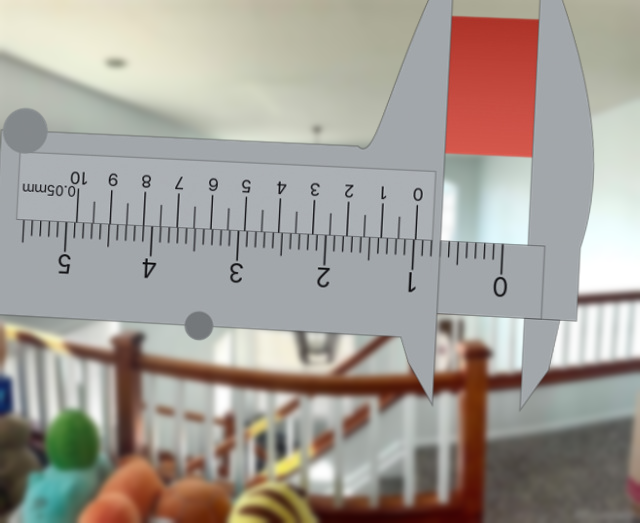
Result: 9.8 mm
